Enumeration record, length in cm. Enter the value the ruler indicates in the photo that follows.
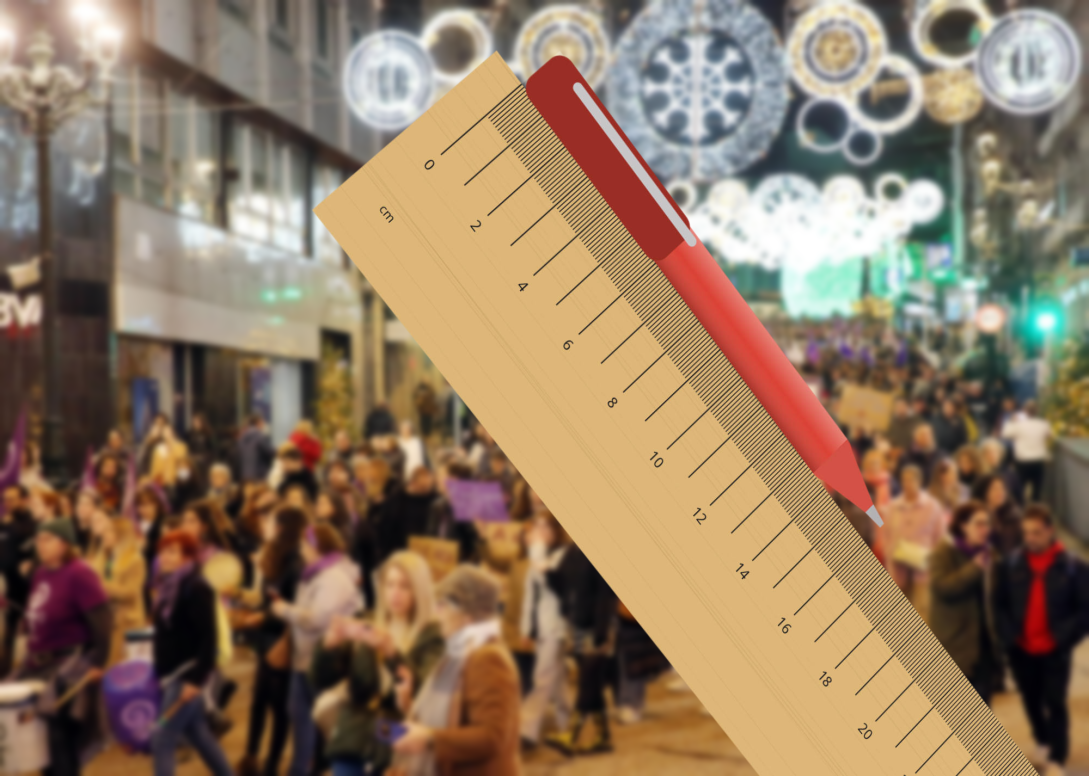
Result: 16 cm
